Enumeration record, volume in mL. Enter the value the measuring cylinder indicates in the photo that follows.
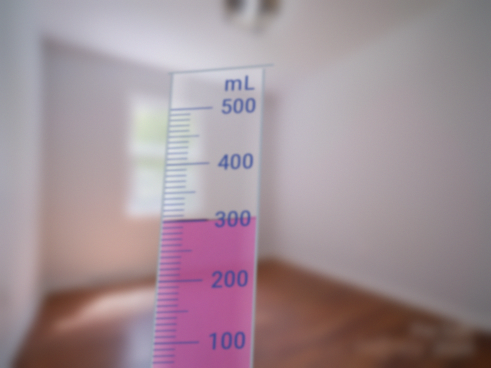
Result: 300 mL
